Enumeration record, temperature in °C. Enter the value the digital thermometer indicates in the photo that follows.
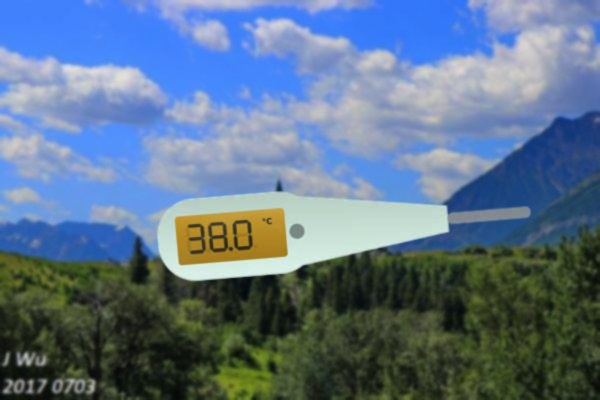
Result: 38.0 °C
